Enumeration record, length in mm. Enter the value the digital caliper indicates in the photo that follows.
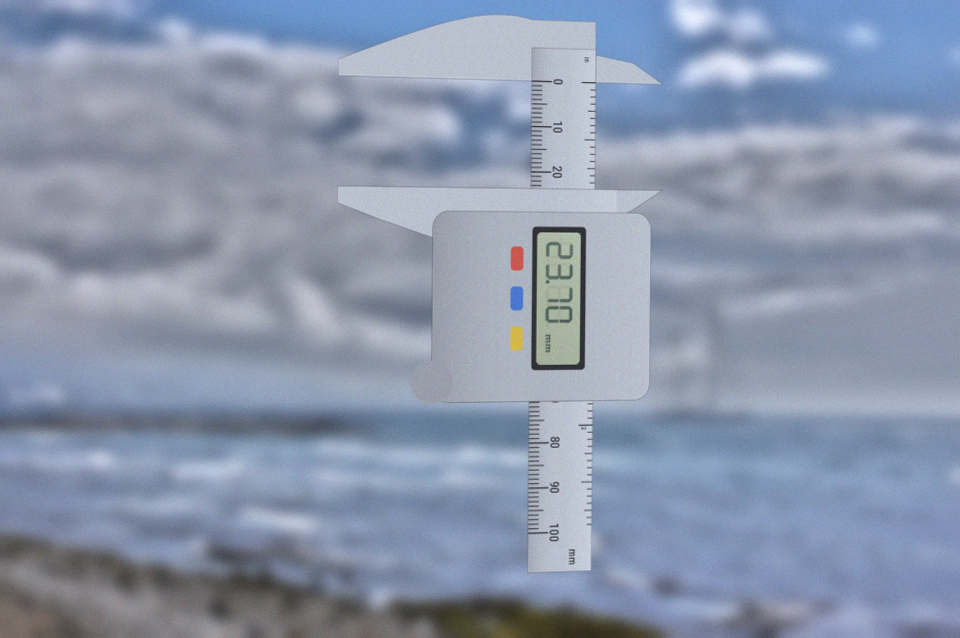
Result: 23.70 mm
